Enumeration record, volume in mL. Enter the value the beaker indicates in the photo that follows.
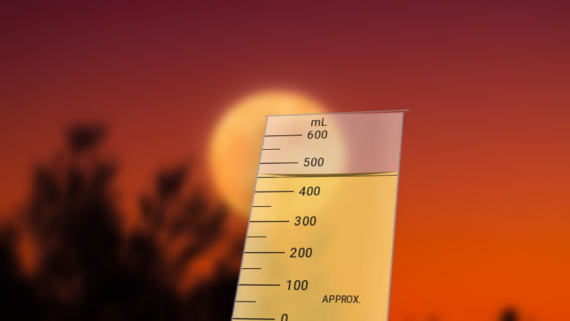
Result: 450 mL
